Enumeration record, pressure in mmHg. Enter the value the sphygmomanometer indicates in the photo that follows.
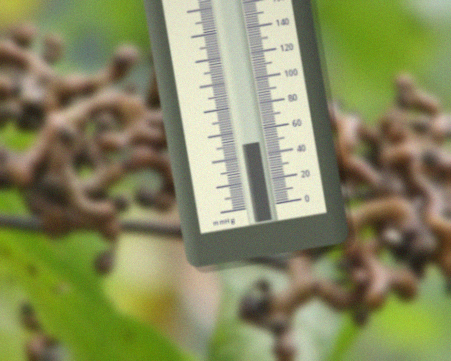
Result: 50 mmHg
